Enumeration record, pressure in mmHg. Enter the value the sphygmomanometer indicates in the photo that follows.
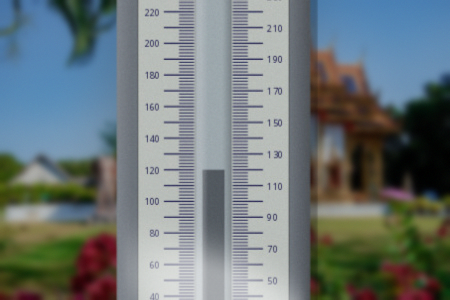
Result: 120 mmHg
